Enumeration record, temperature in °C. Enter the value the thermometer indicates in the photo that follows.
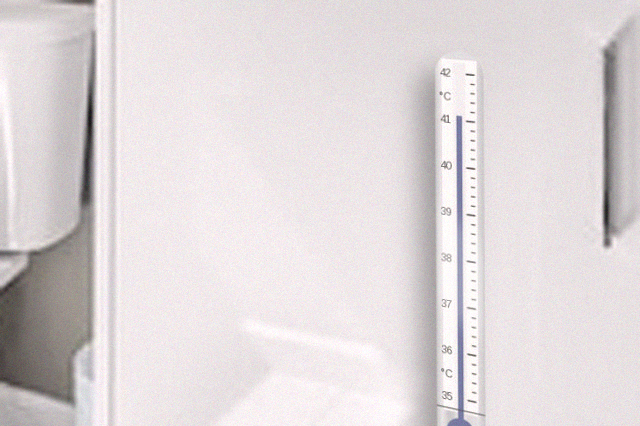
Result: 41.1 °C
